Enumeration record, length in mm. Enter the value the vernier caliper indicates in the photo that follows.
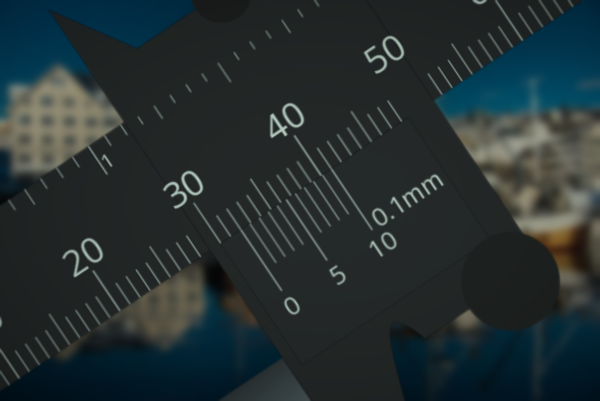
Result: 32.0 mm
